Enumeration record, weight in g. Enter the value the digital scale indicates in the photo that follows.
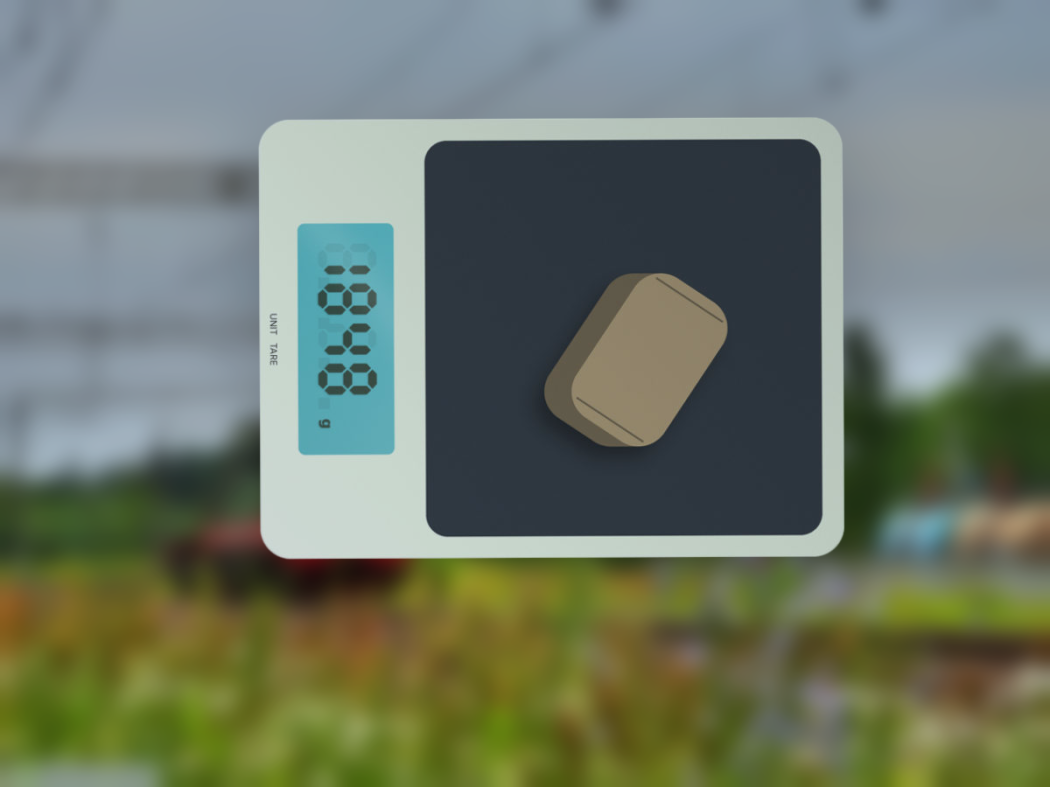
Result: 1848 g
